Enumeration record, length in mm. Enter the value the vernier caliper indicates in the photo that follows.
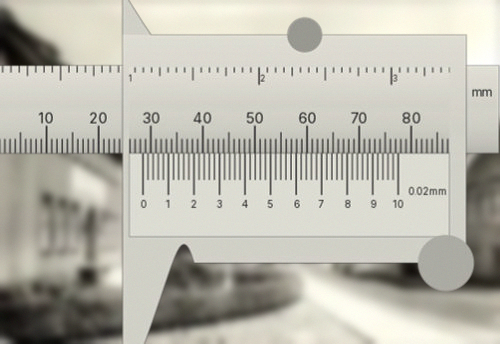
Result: 28.5 mm
